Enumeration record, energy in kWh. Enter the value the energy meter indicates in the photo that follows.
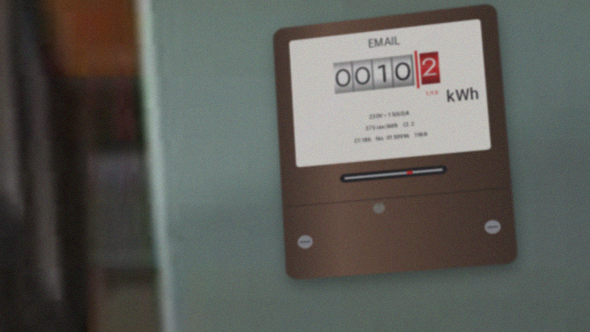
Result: 10.2 kWh
